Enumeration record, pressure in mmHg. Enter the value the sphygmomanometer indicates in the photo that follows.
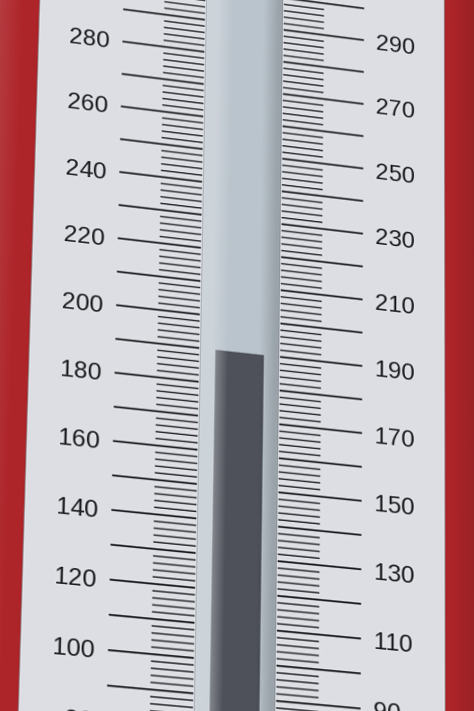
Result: 190 mmHg
